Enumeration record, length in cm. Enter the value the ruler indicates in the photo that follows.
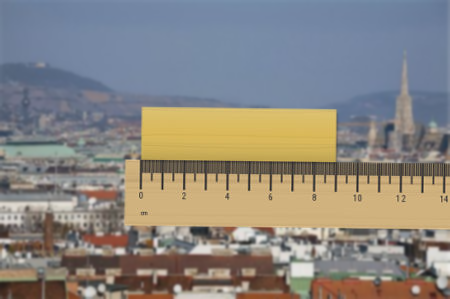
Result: 9 cm
